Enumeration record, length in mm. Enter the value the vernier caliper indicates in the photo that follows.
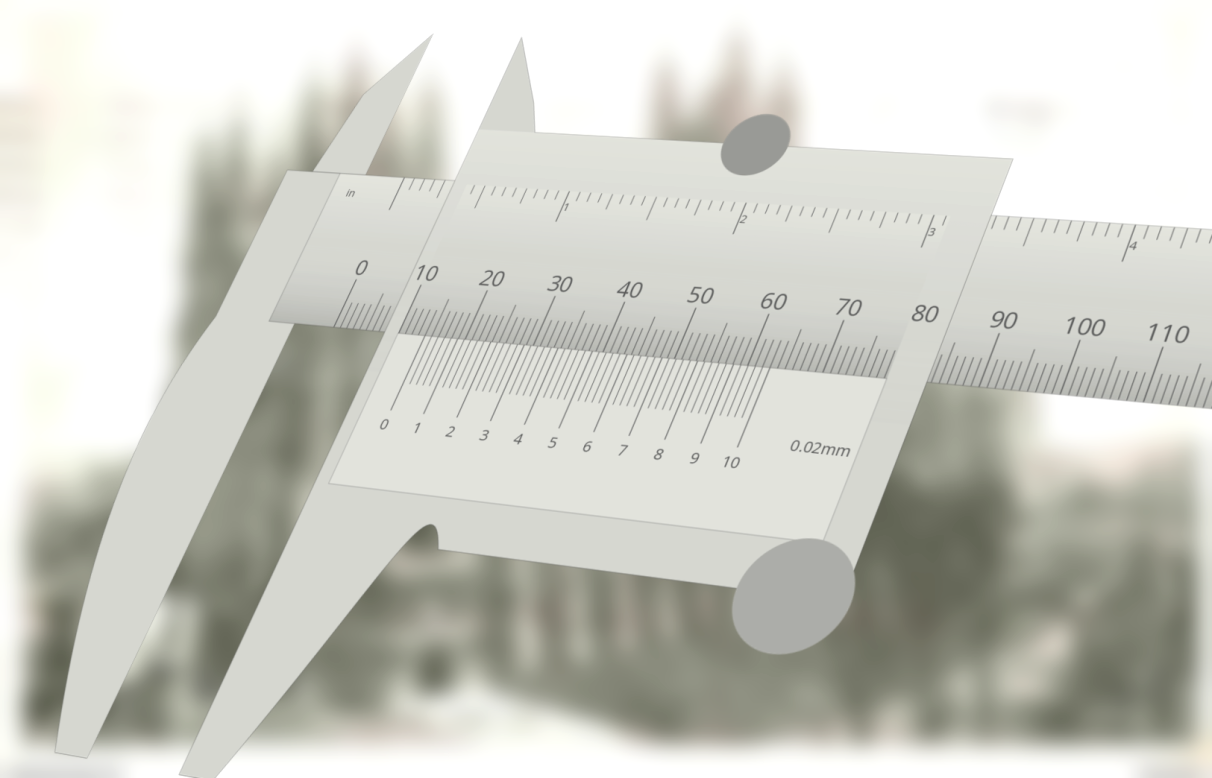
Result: 14.0 mm
